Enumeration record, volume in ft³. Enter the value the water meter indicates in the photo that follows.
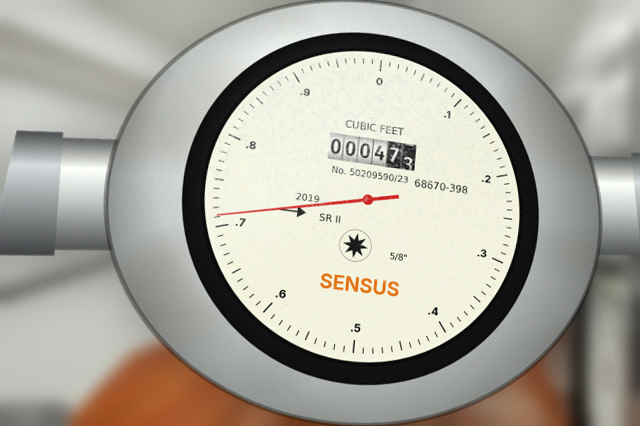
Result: 472.71 ft³
